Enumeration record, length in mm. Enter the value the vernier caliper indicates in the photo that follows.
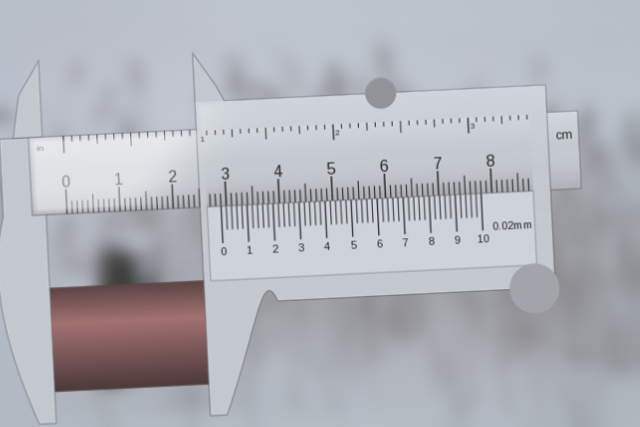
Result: 29.0 mm
